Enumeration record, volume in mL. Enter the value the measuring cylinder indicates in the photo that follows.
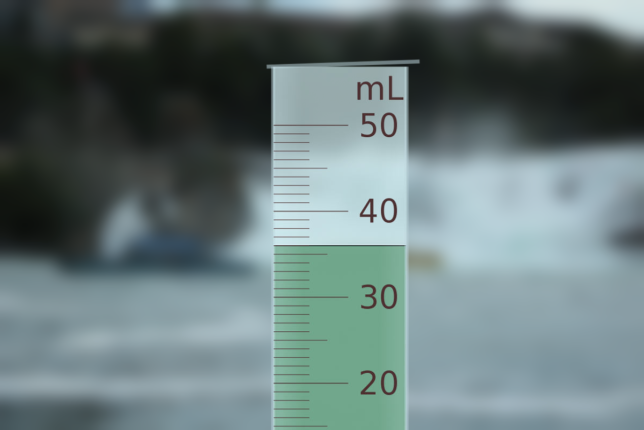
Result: 36 mL
